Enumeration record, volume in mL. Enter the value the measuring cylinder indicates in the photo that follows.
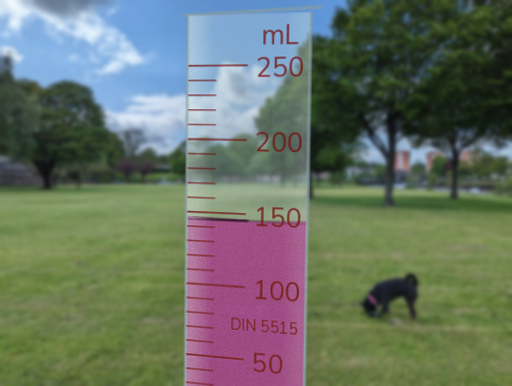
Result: 145 mL
